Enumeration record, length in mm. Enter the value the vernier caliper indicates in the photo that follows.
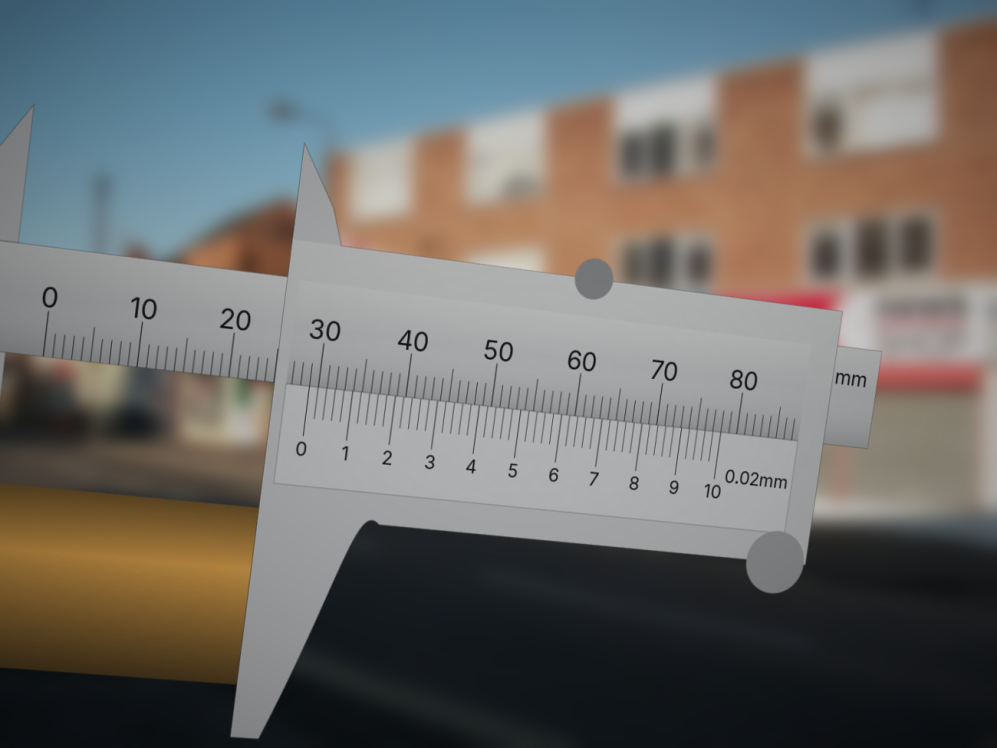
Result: 29.0 mm
